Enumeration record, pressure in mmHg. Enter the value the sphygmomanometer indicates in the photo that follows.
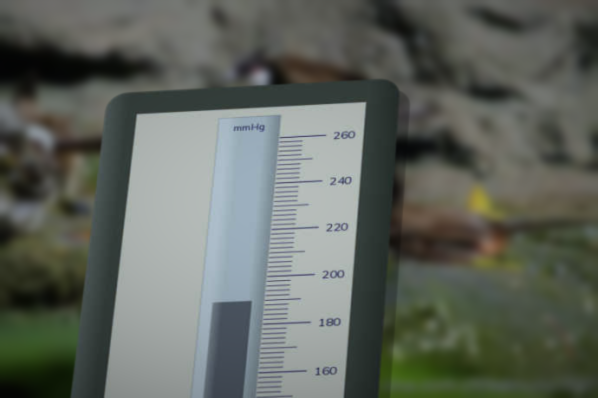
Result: 190 mmHg
